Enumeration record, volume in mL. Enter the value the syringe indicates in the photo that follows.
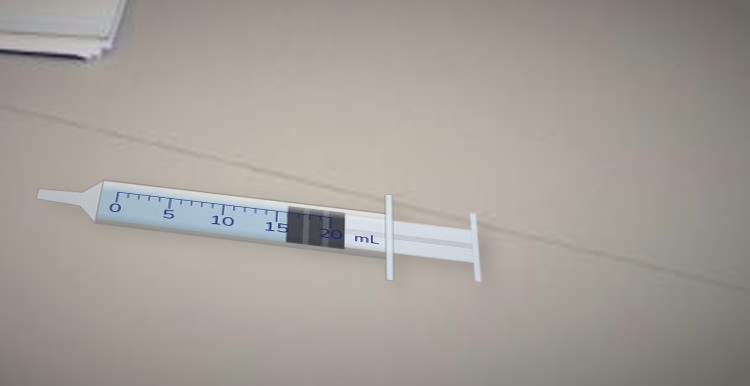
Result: 16 mL
